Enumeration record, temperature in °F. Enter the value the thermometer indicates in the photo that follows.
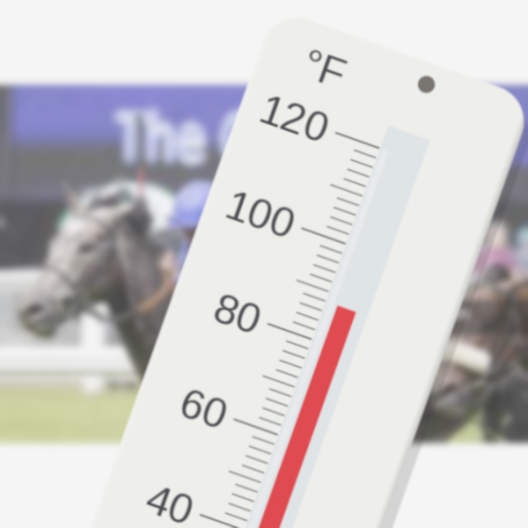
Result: 88 °F
